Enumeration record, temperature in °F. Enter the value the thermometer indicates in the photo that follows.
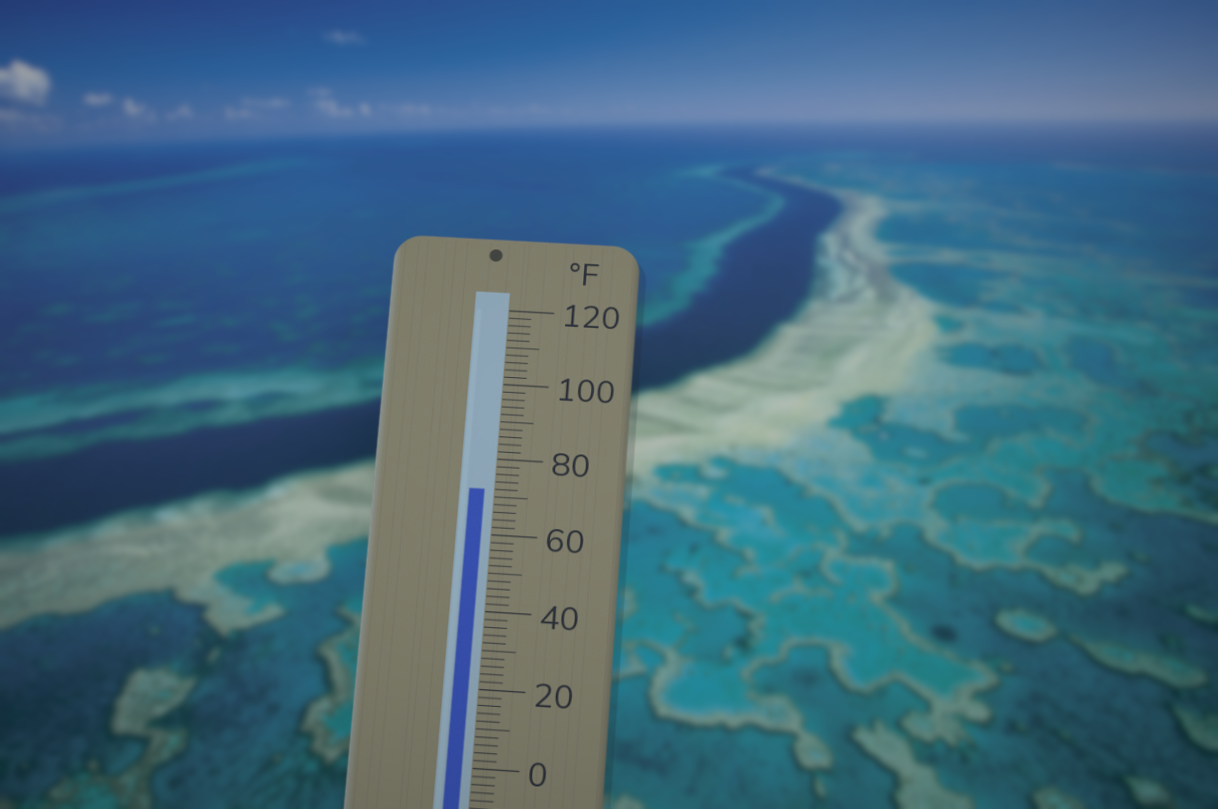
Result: 72 °F
